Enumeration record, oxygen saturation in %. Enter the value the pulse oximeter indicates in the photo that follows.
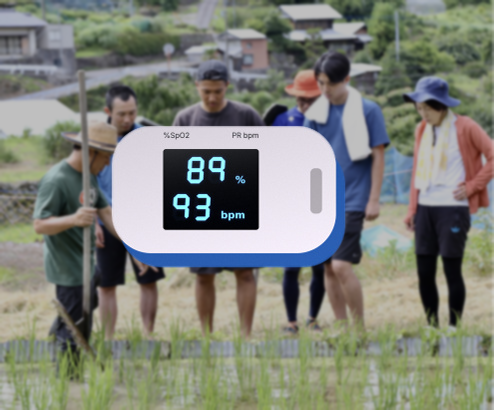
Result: 89 %
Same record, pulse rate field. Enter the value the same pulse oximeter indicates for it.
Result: 93 bpm
